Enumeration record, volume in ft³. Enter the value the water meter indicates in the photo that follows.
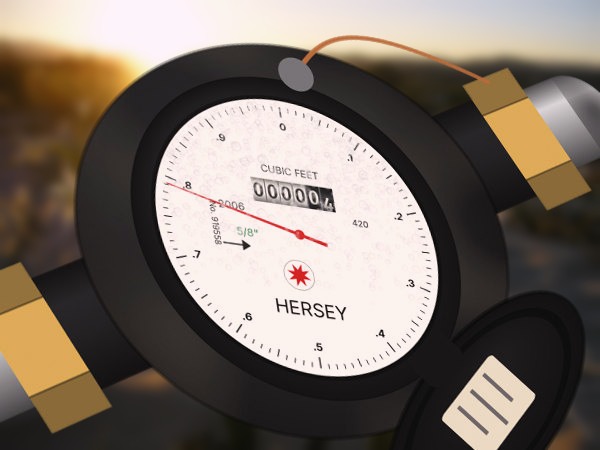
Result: 3.79 ft³
